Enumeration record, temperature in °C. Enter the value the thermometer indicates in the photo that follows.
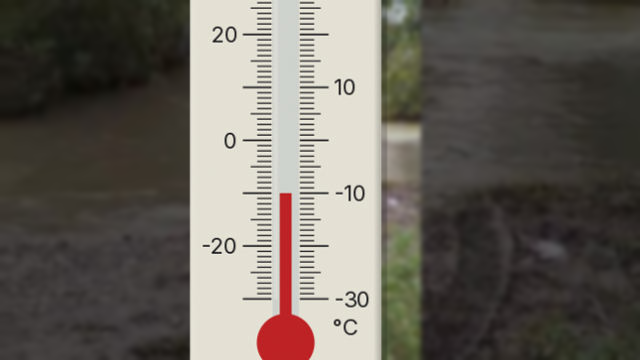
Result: -10 °C
